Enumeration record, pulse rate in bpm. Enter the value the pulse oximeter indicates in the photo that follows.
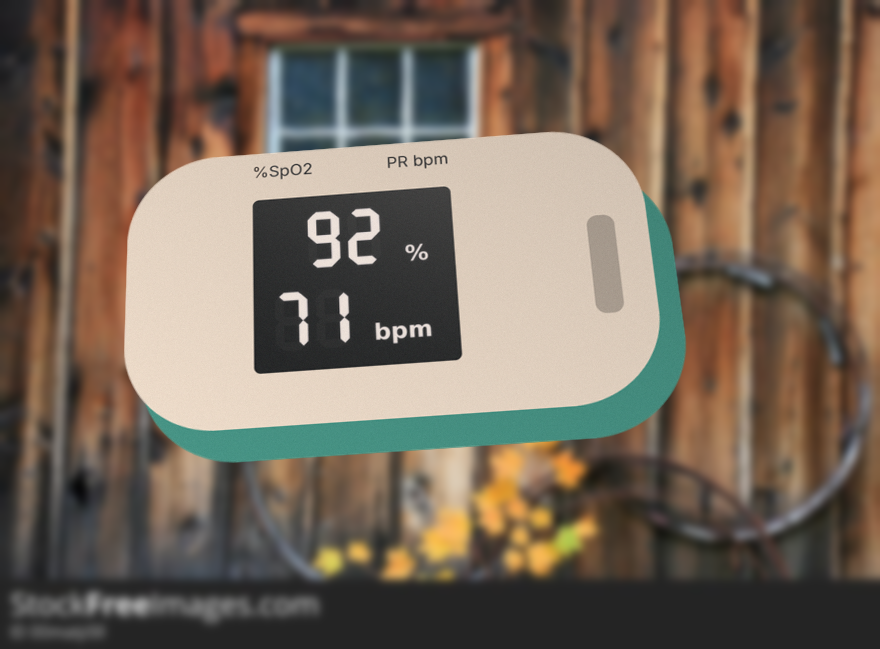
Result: 71 bpm
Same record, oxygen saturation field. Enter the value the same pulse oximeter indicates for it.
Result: 92 %
